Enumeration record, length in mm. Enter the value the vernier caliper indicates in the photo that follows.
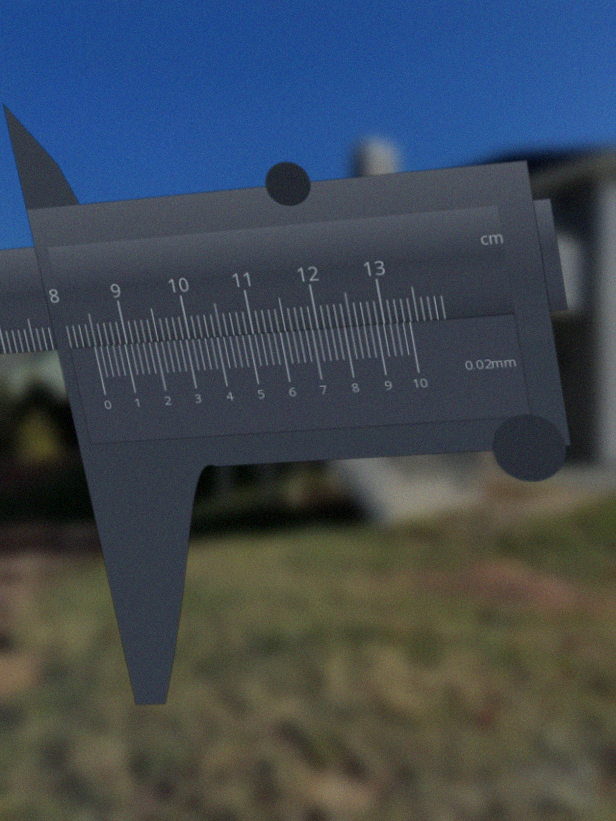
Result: 84.8 mm
